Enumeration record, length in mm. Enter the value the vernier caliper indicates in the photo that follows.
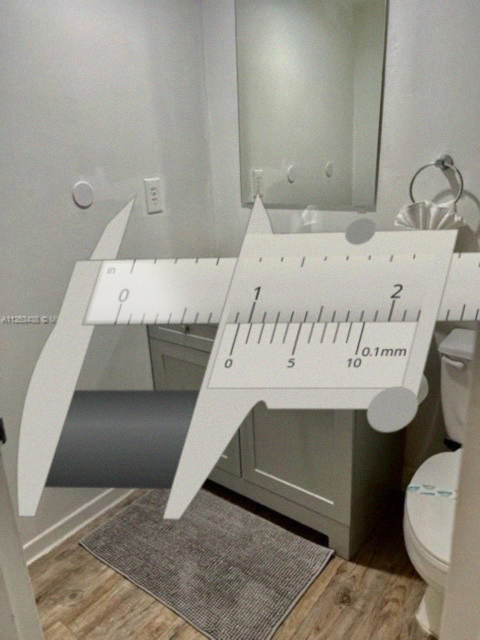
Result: 9.3 mm
